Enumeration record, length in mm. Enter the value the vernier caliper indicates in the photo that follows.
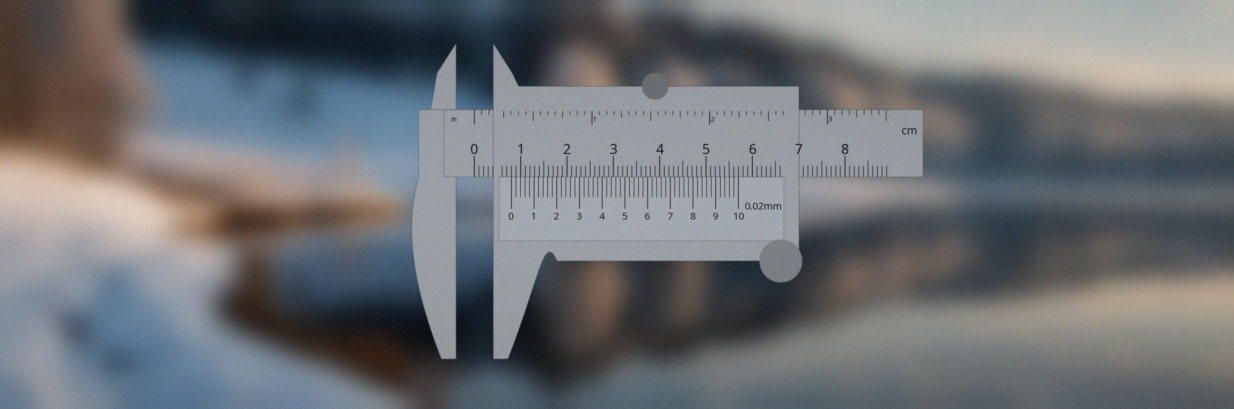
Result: 8.0 mm
